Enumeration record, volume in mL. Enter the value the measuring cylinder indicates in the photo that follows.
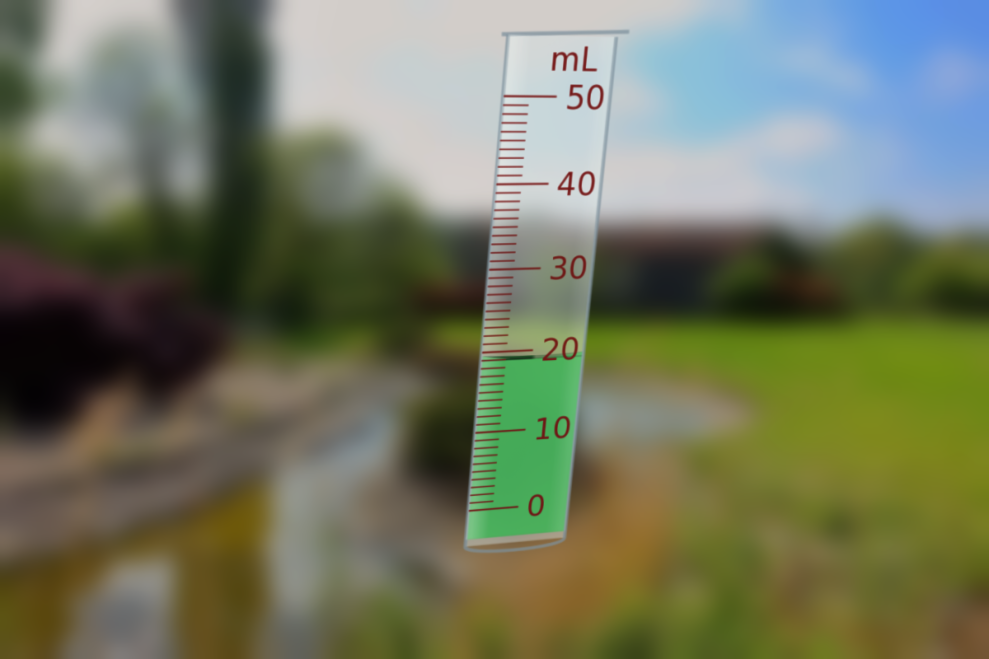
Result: 19 mL
